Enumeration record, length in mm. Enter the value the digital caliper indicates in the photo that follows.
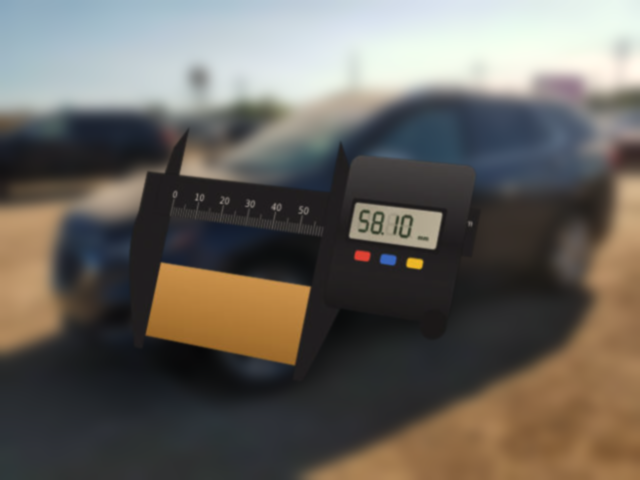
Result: 58.10 mm
